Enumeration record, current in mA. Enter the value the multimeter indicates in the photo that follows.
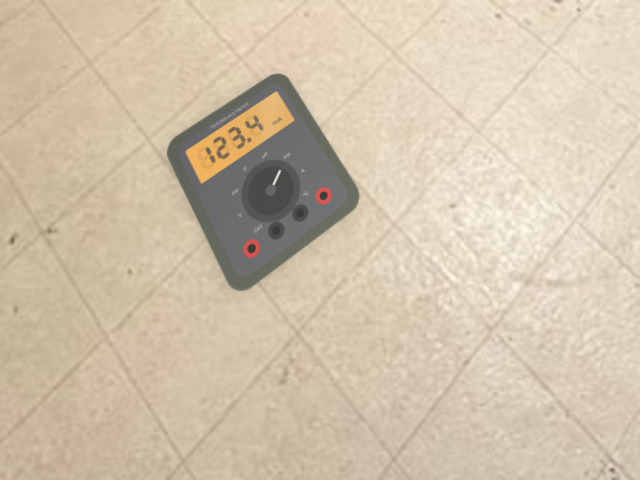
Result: 123.4 mA
